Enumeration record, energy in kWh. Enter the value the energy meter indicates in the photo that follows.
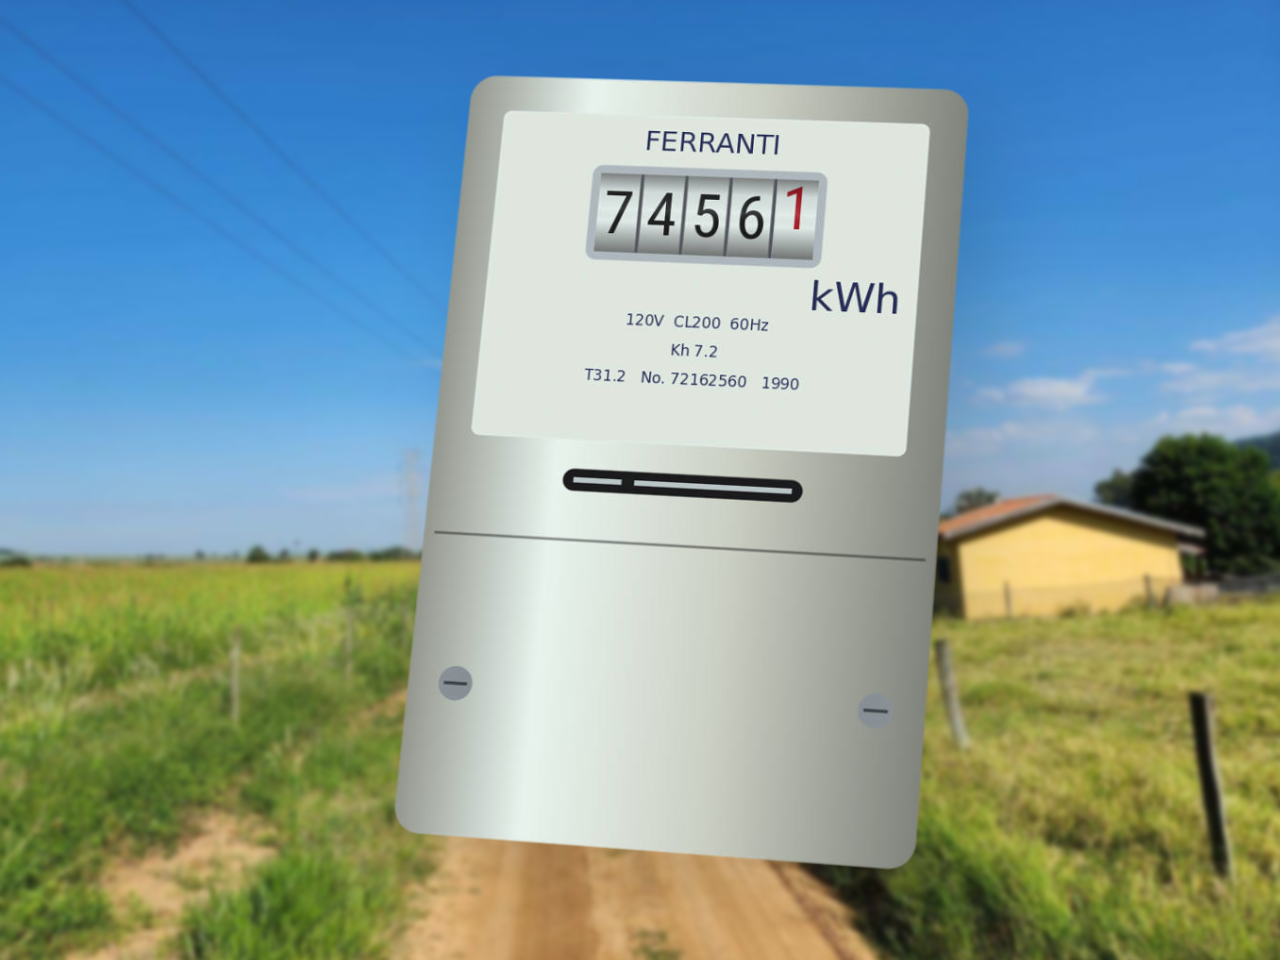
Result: 7456.1 kWh
